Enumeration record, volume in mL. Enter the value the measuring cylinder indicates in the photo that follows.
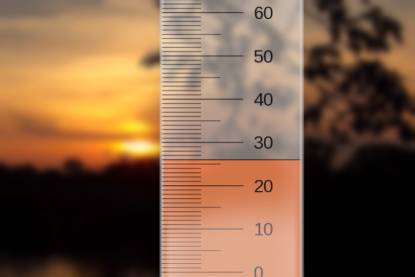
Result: 26 mL
